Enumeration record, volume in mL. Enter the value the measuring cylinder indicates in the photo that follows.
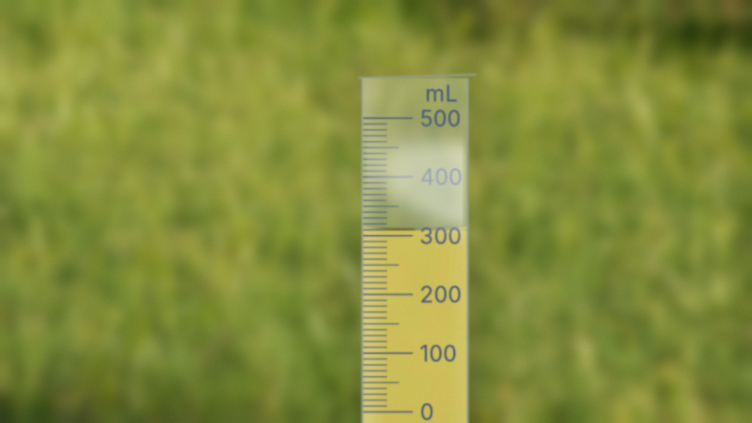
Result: 310 mL
